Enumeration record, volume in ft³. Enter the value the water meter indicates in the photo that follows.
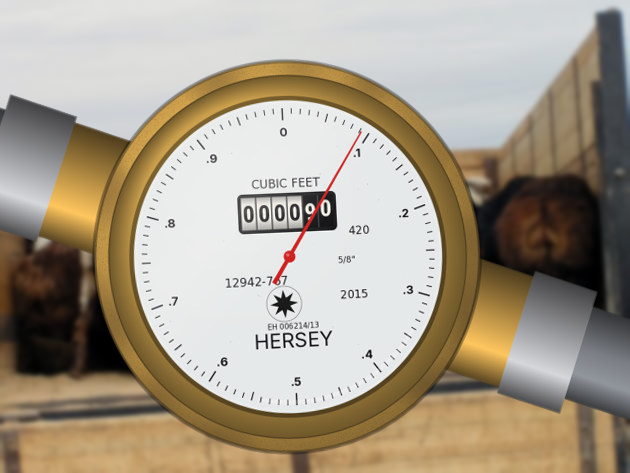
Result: 90.09 ft³
